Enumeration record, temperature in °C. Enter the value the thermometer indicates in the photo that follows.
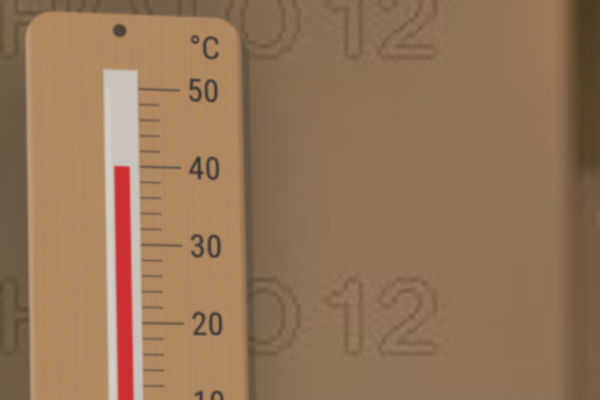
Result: 40 °C
